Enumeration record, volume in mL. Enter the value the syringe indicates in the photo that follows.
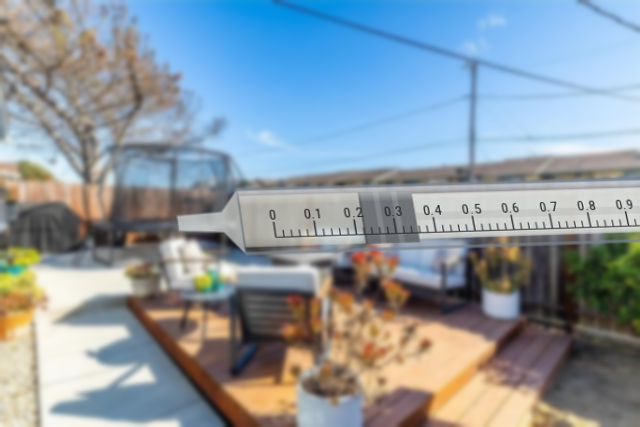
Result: 0.22 mL
